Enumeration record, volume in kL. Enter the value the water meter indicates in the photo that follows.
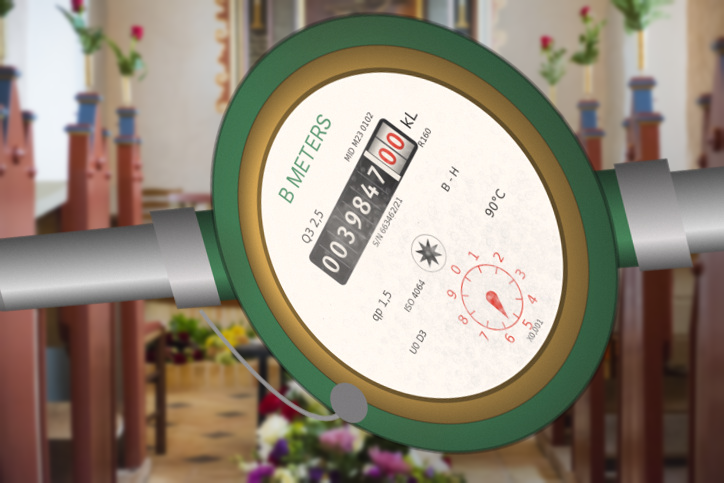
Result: 39847.005 kL
